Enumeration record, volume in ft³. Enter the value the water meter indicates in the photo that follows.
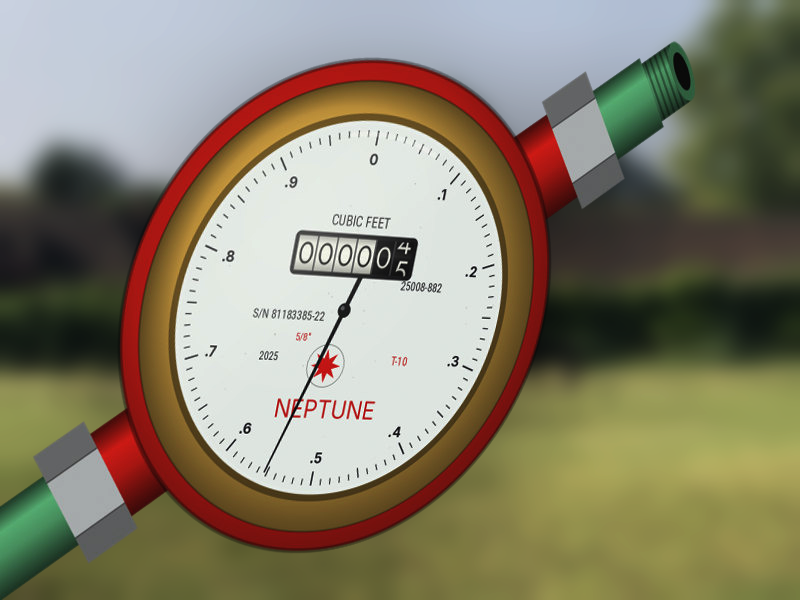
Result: 4.55 ft³
